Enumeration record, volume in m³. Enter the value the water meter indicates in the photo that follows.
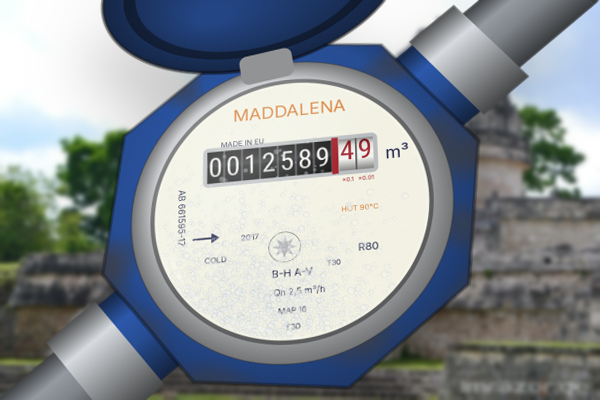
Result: 12589.49 m³
